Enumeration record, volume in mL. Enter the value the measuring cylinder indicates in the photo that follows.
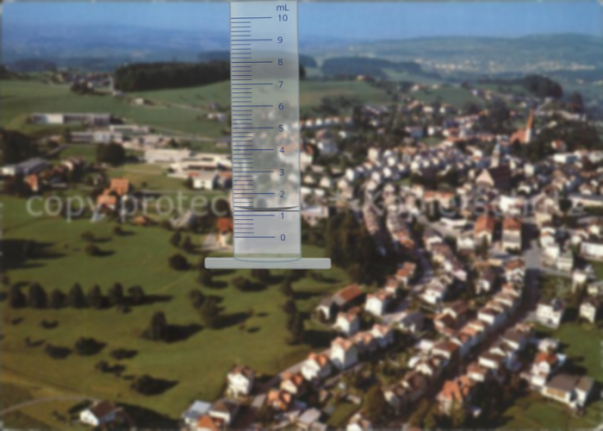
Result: 1.2 mL
